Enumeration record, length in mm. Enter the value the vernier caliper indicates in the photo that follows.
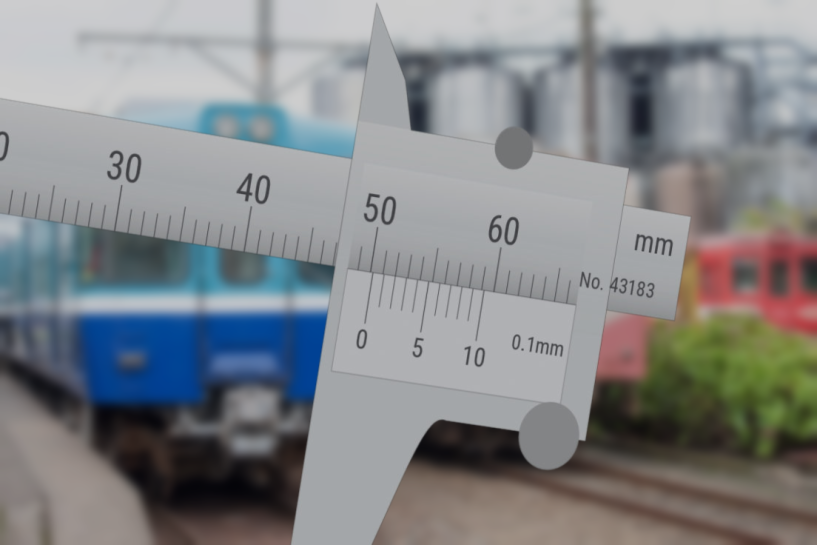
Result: 50.2 mm
